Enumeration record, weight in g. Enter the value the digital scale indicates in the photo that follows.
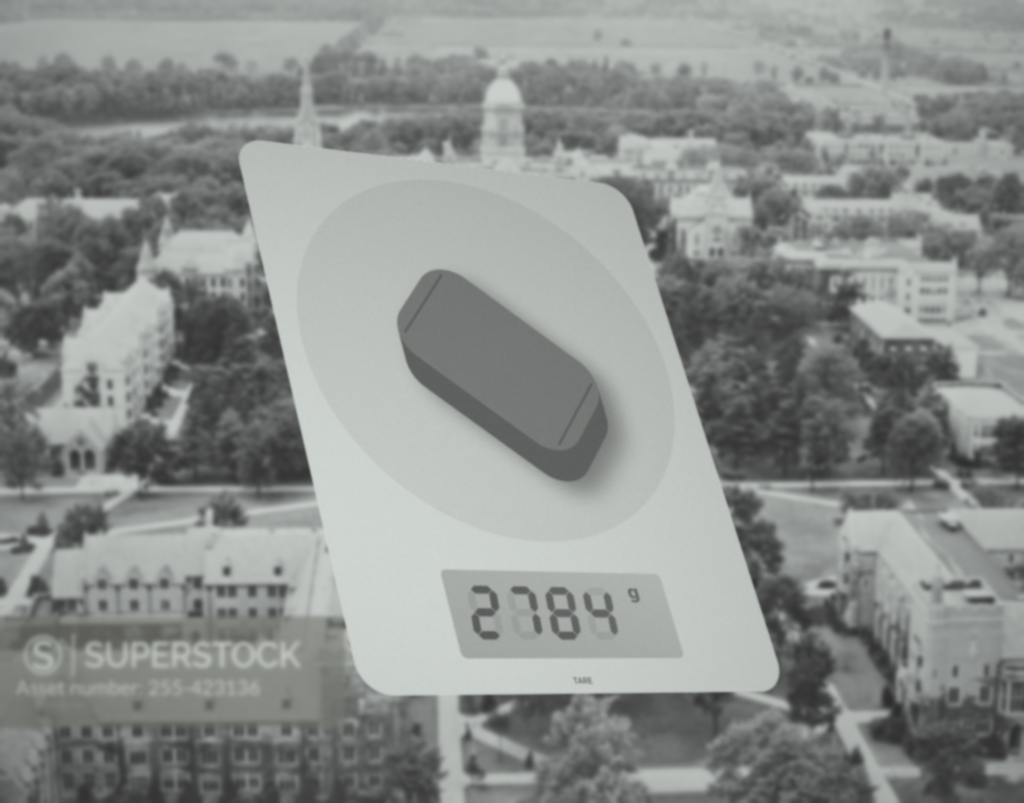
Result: 2784 g
